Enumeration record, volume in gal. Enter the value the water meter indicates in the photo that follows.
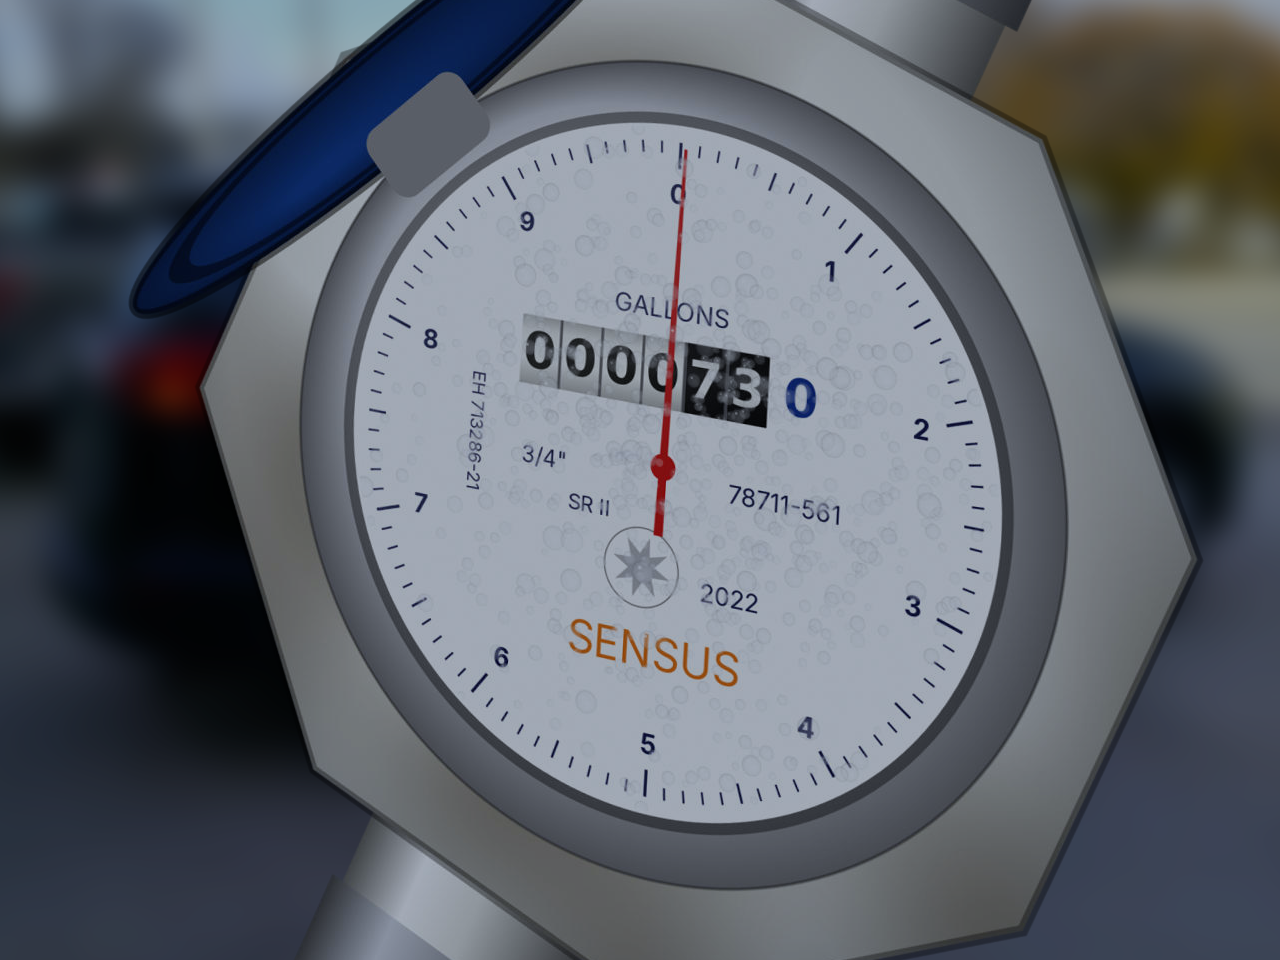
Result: 730.0 gal
